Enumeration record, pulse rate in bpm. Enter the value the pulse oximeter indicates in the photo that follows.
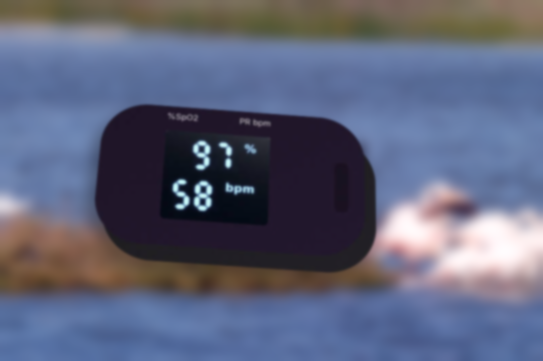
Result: 58 bpm
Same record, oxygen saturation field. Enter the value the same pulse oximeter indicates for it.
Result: 97 %
